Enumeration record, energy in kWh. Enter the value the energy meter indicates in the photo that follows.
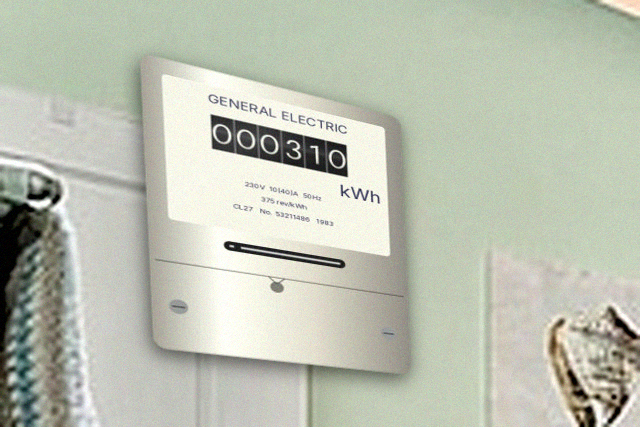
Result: 310 kWh
